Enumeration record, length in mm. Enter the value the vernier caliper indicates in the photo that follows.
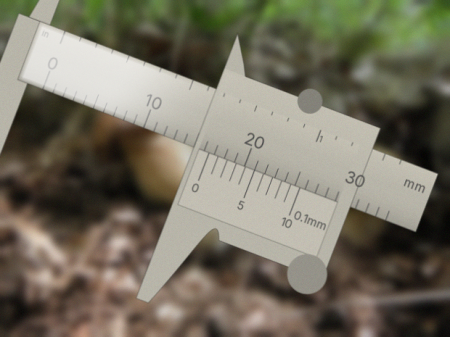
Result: 16.5 mm
